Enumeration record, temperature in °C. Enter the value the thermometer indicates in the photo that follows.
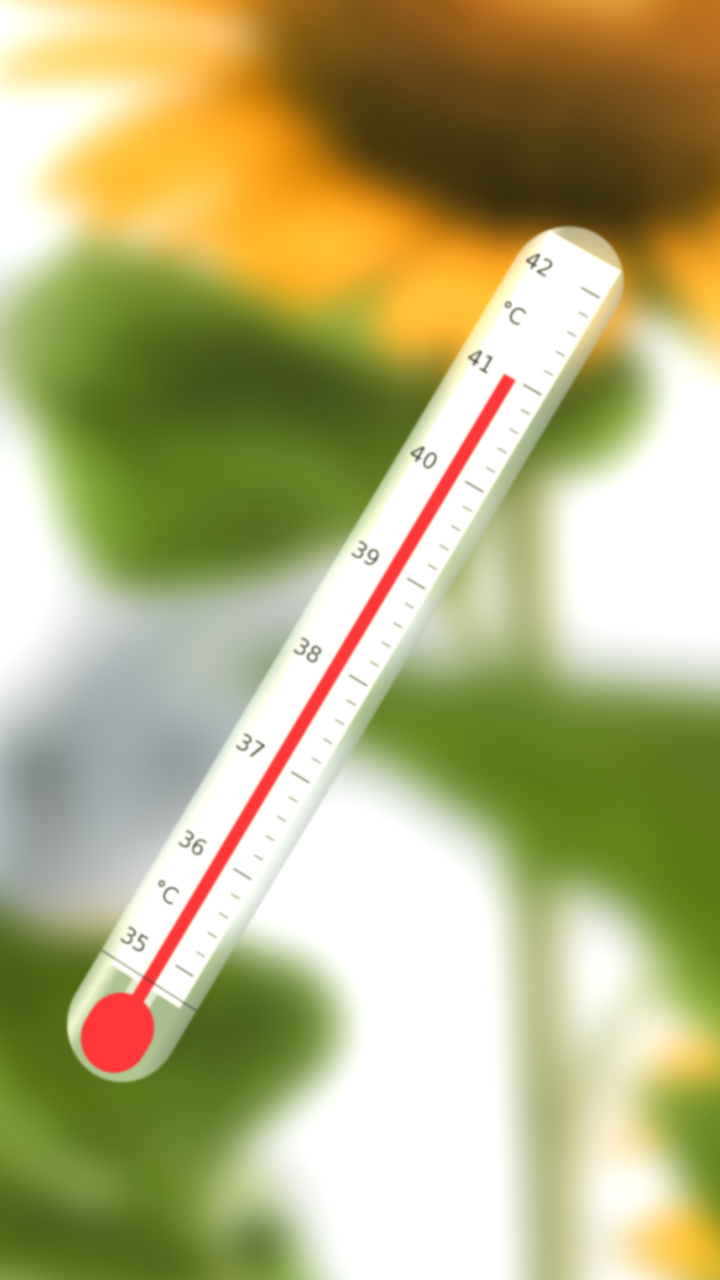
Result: 41 °C
